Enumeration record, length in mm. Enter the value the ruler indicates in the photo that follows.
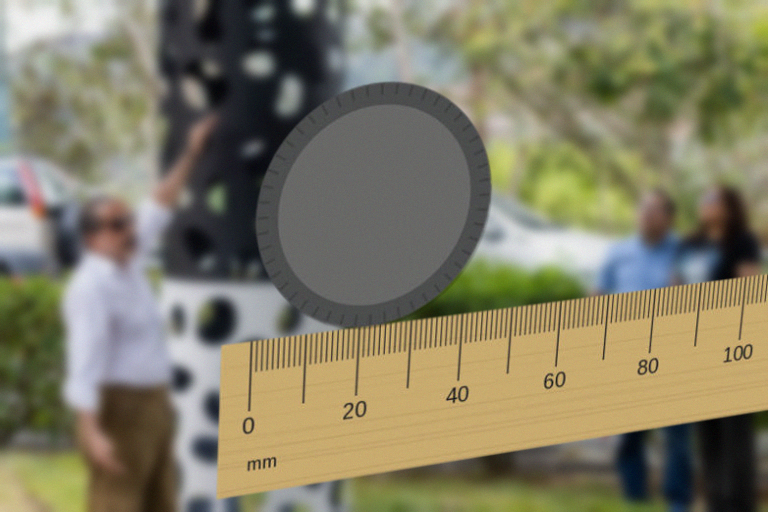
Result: 44 mm
